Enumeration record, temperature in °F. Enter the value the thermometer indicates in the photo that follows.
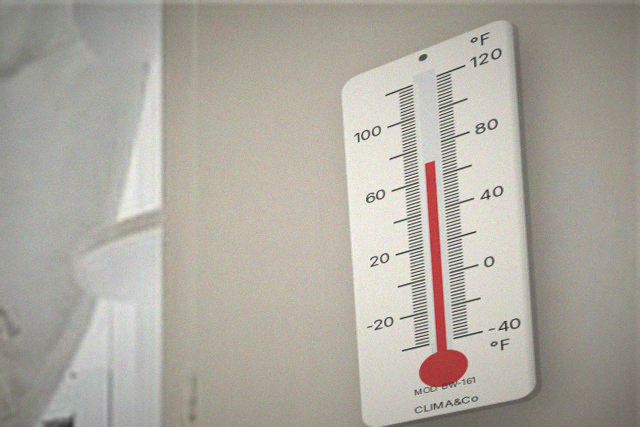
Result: 70 °F
